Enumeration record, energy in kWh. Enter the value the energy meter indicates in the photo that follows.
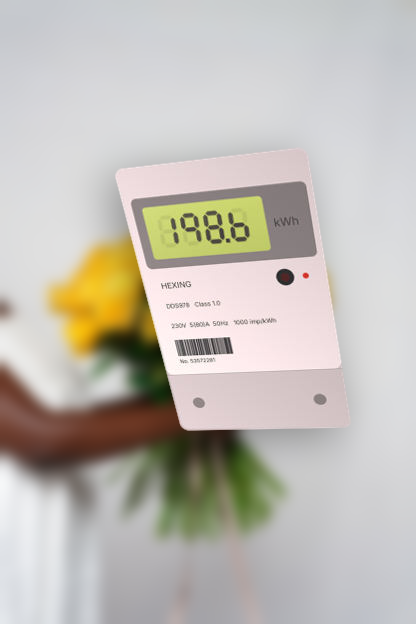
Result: 198.6 kWh
